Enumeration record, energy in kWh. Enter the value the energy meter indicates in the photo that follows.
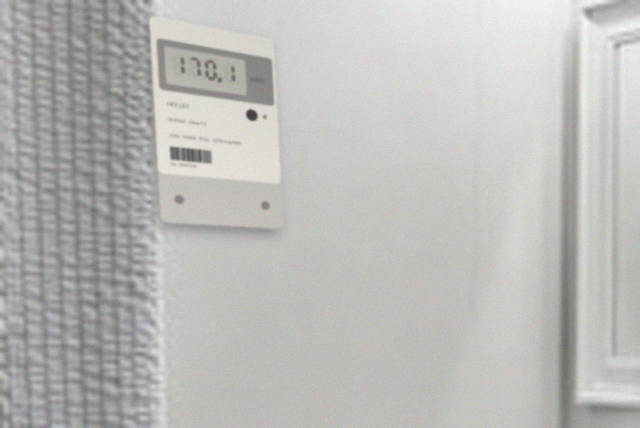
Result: 170.1 kWh
